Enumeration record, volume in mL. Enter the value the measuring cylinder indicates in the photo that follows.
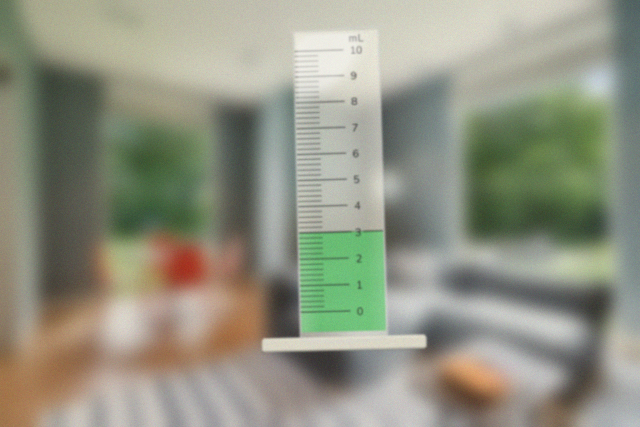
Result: 3 mL
